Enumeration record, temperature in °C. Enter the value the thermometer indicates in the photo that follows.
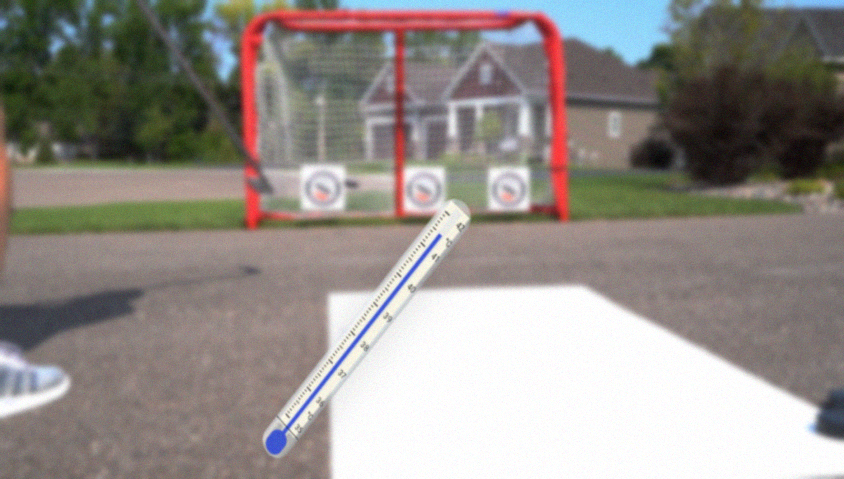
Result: 41.5 °C
